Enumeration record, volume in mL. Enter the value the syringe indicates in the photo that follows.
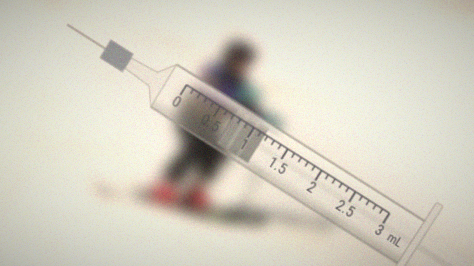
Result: 0.7 mL
